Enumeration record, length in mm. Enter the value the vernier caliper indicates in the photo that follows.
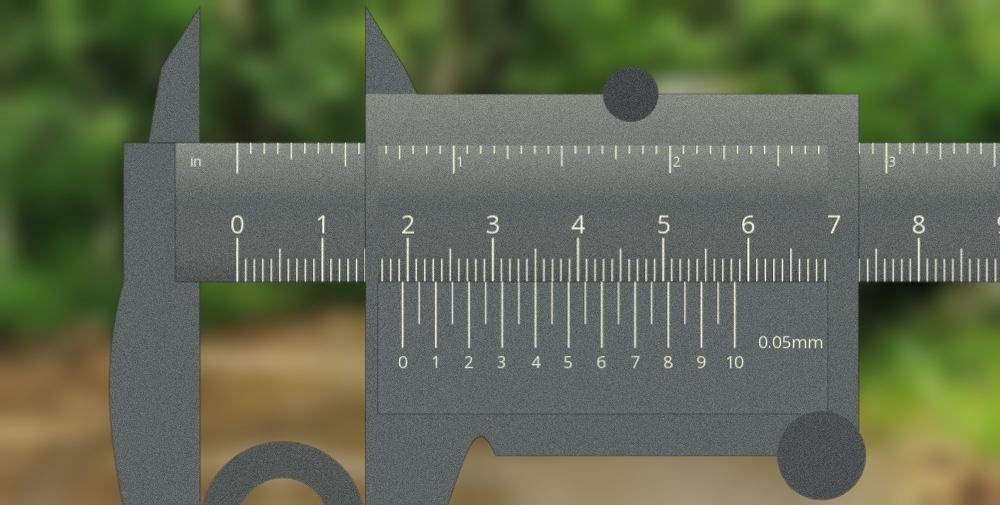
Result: 19.4 mm
